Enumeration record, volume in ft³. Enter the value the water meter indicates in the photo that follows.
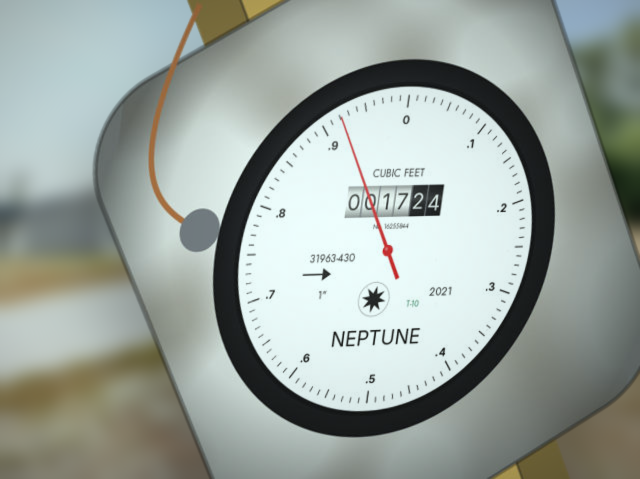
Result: 1723.92 ft³
